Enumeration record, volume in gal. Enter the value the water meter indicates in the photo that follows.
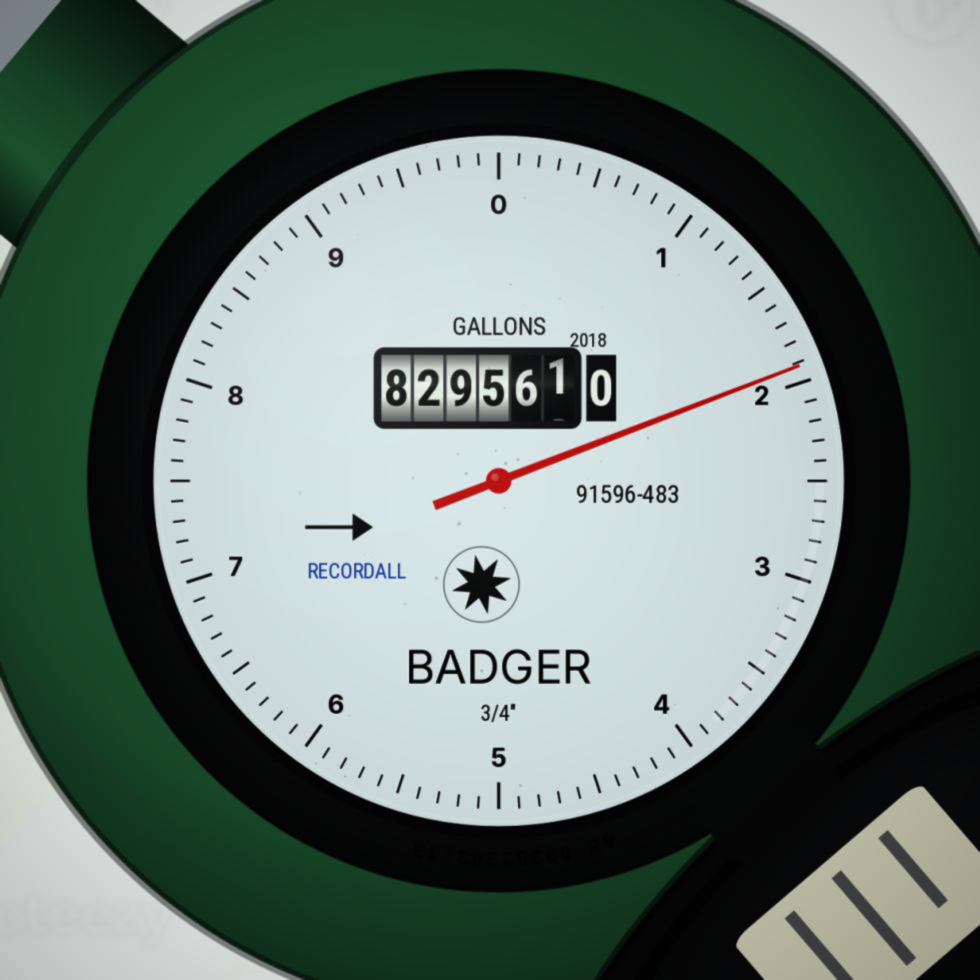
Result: 8295611.9 gal
